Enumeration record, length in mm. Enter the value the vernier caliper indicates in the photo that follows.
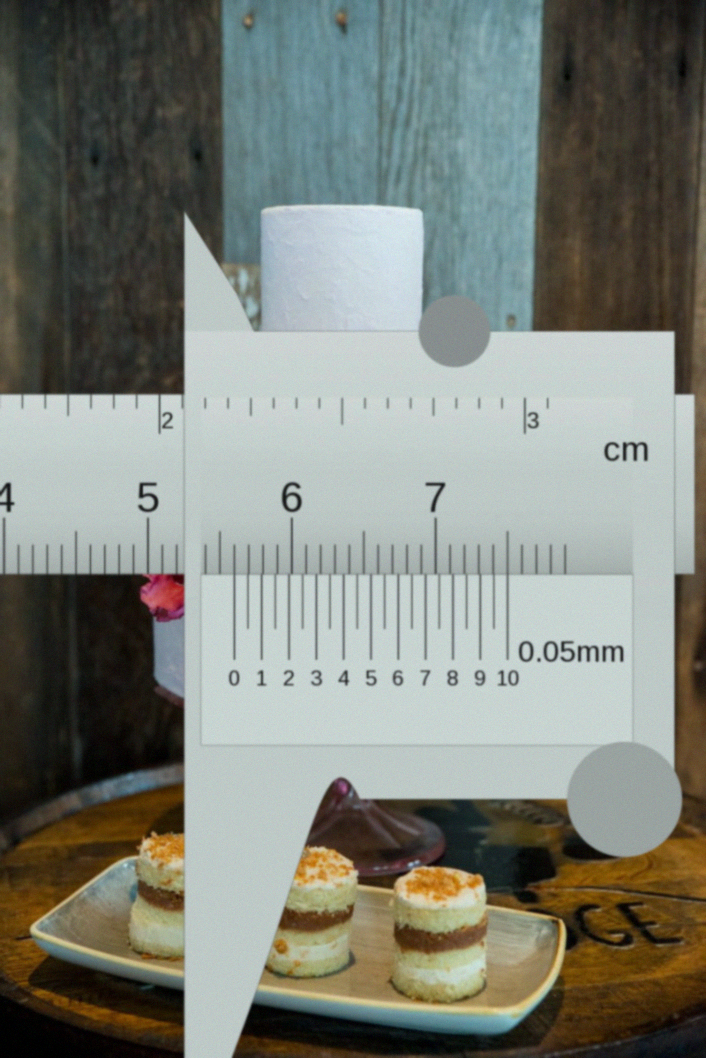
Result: 56.0 mm
